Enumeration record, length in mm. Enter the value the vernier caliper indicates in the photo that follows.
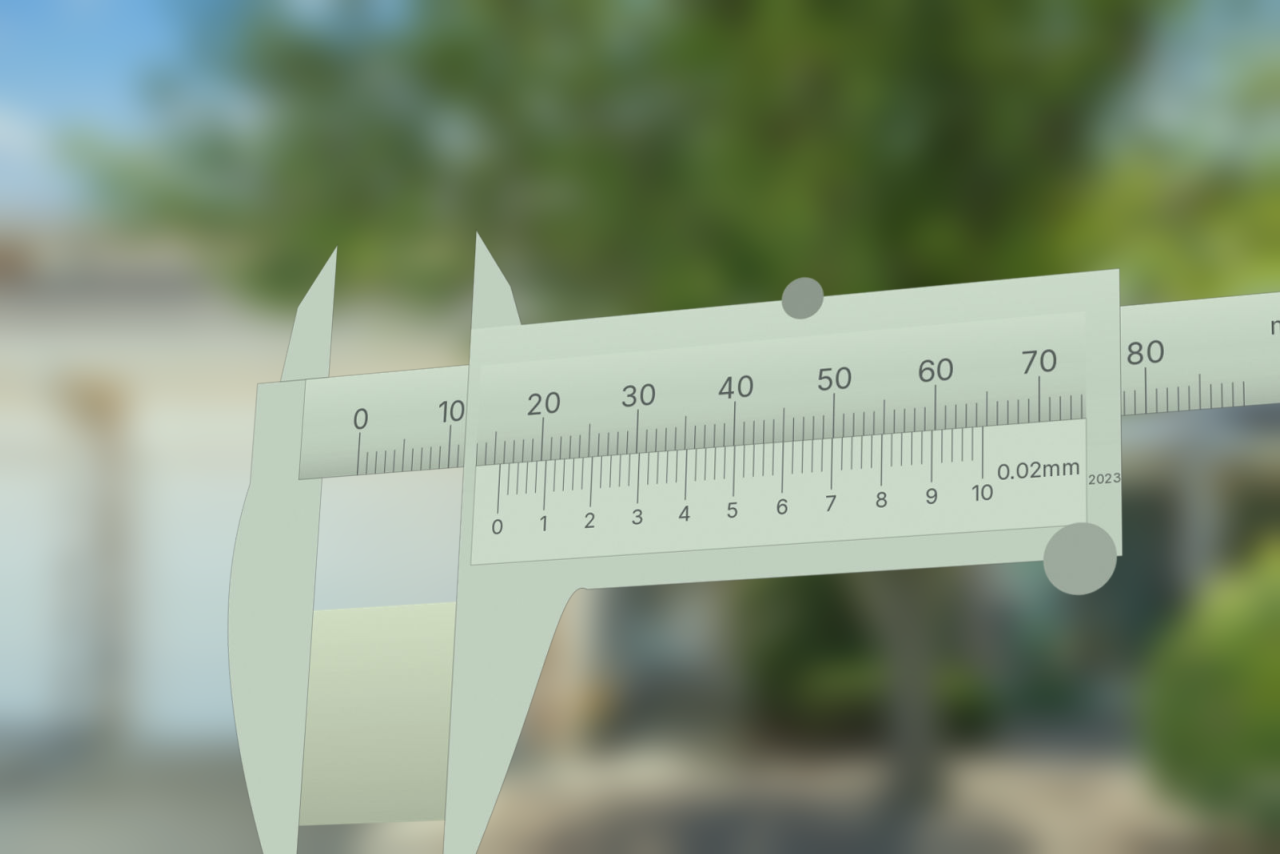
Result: 15.6 mm
